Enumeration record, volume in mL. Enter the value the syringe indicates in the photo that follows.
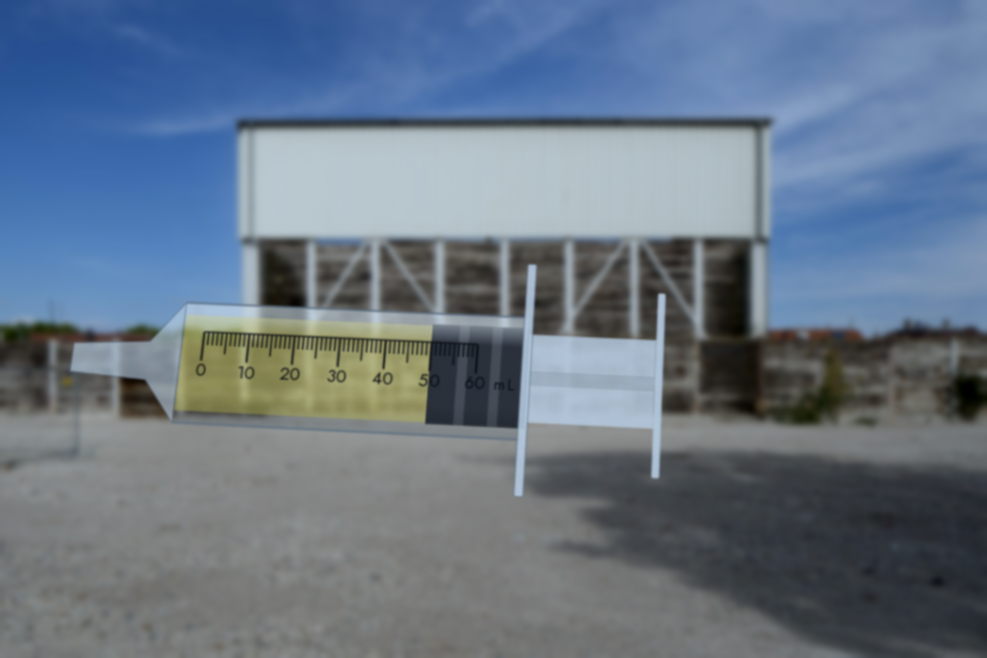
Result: 50 mL
